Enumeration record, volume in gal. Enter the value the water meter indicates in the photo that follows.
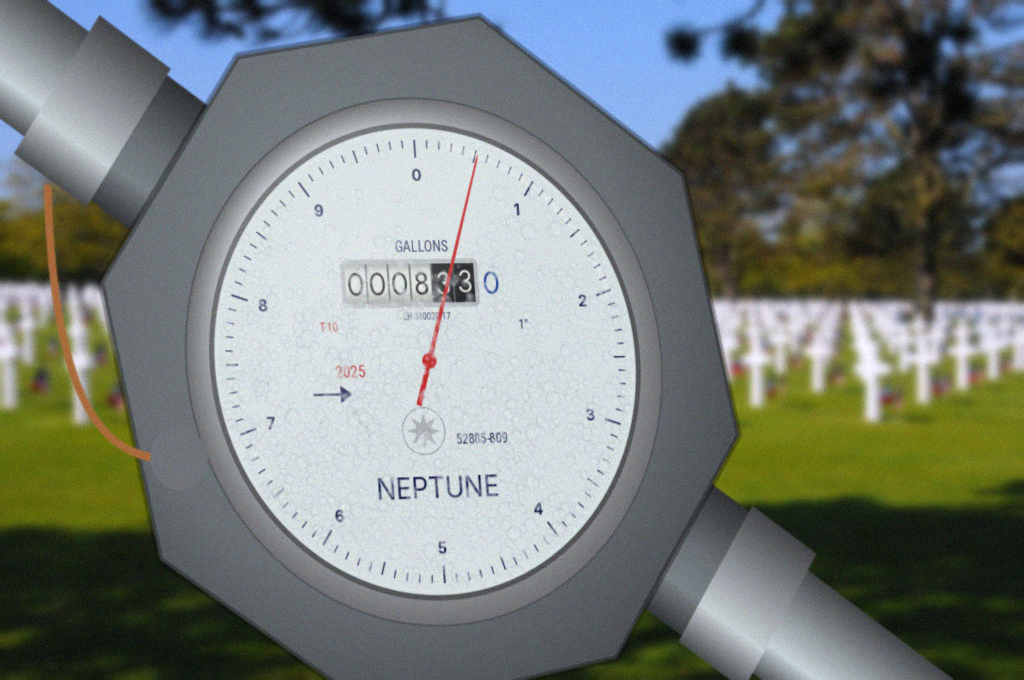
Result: 8330.5 gal
